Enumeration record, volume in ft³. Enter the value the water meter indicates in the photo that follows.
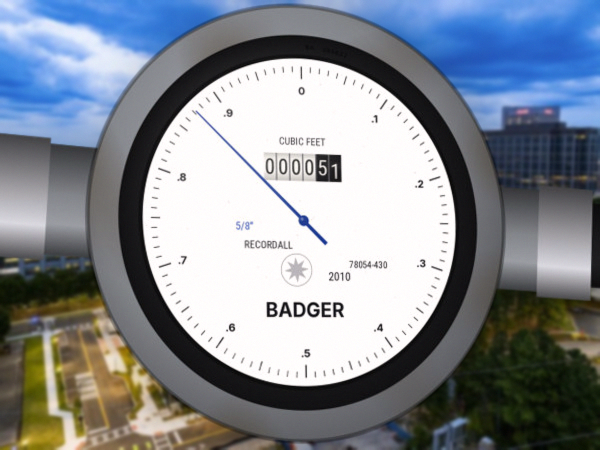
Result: 50.87 ft³
